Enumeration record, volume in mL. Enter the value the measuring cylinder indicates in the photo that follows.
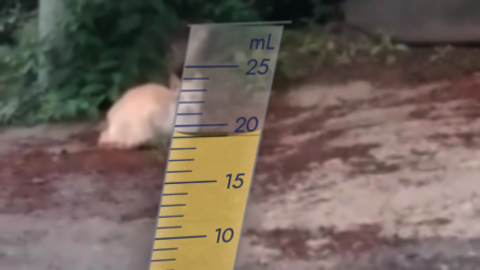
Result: 19 mL
